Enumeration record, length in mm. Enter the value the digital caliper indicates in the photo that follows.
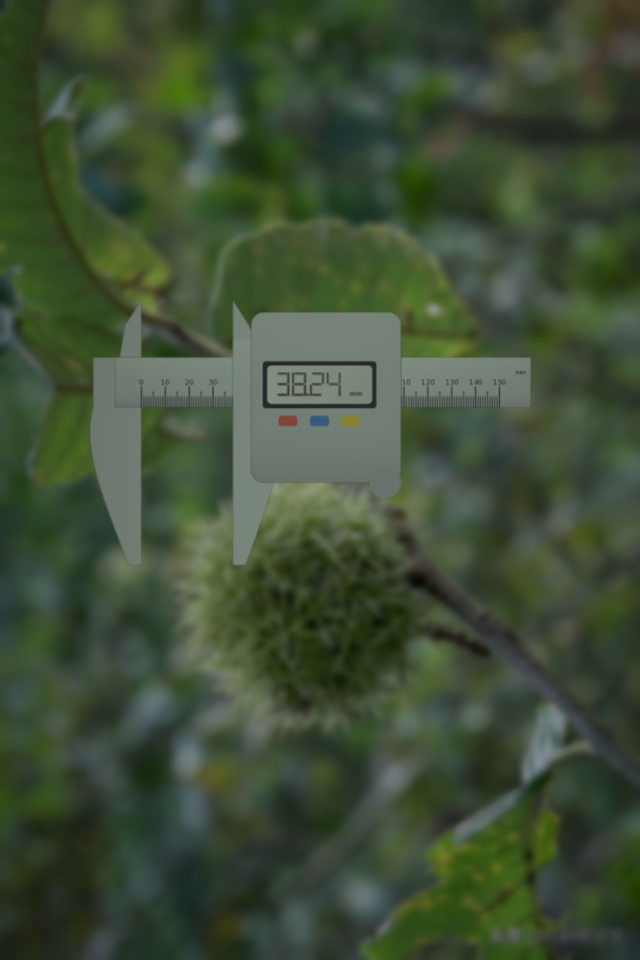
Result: 38.24 mm
